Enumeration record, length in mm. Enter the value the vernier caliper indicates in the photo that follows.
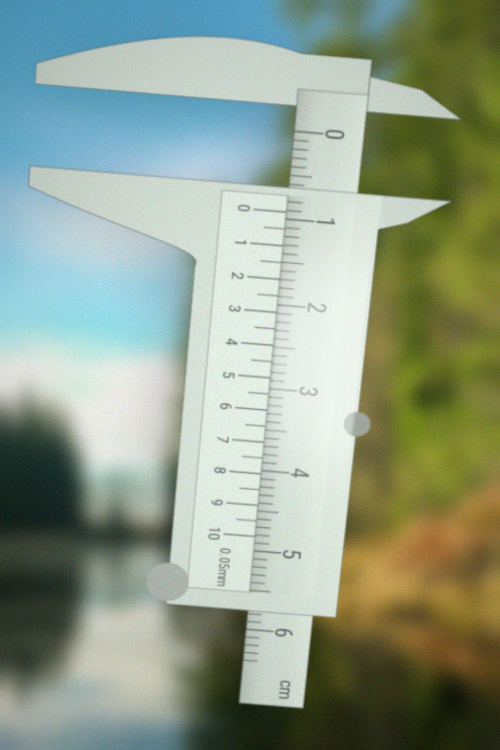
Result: 9.2 mm
